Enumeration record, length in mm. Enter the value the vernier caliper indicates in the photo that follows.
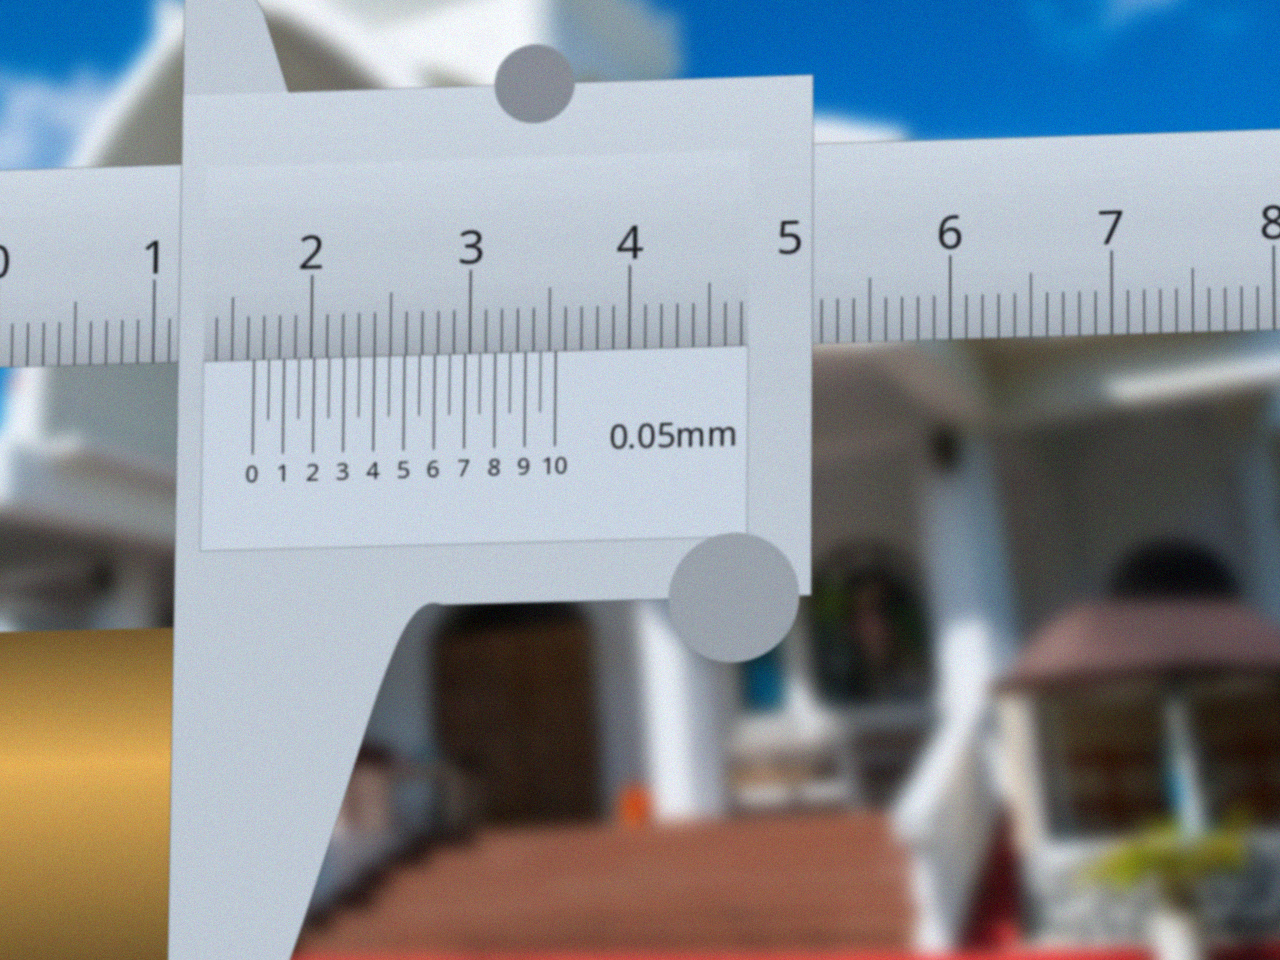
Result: 16.4 mm
